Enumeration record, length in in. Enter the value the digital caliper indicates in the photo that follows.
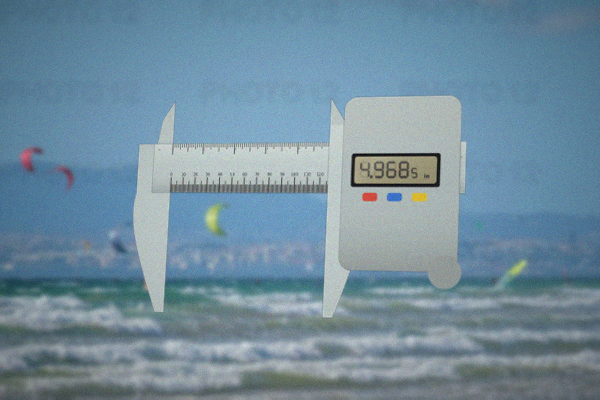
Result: 4.9685 in
